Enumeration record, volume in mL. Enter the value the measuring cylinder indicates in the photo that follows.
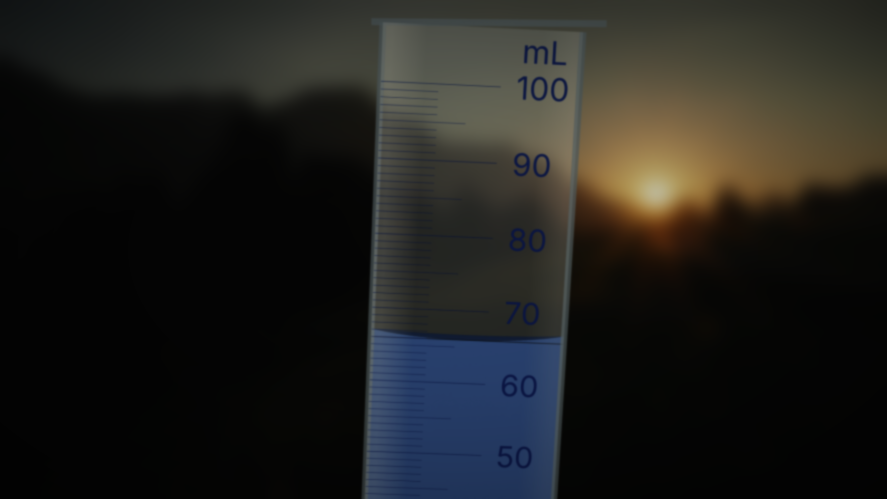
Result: 66 mL
